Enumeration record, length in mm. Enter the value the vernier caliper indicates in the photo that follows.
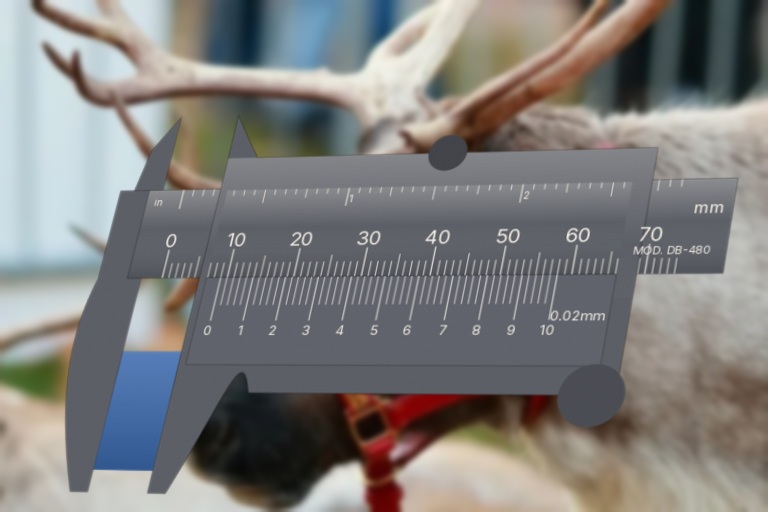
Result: 9.0 mm
